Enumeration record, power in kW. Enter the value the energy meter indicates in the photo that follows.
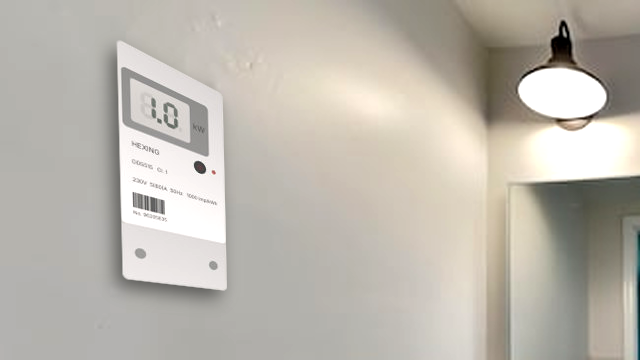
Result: 1.0 kW
